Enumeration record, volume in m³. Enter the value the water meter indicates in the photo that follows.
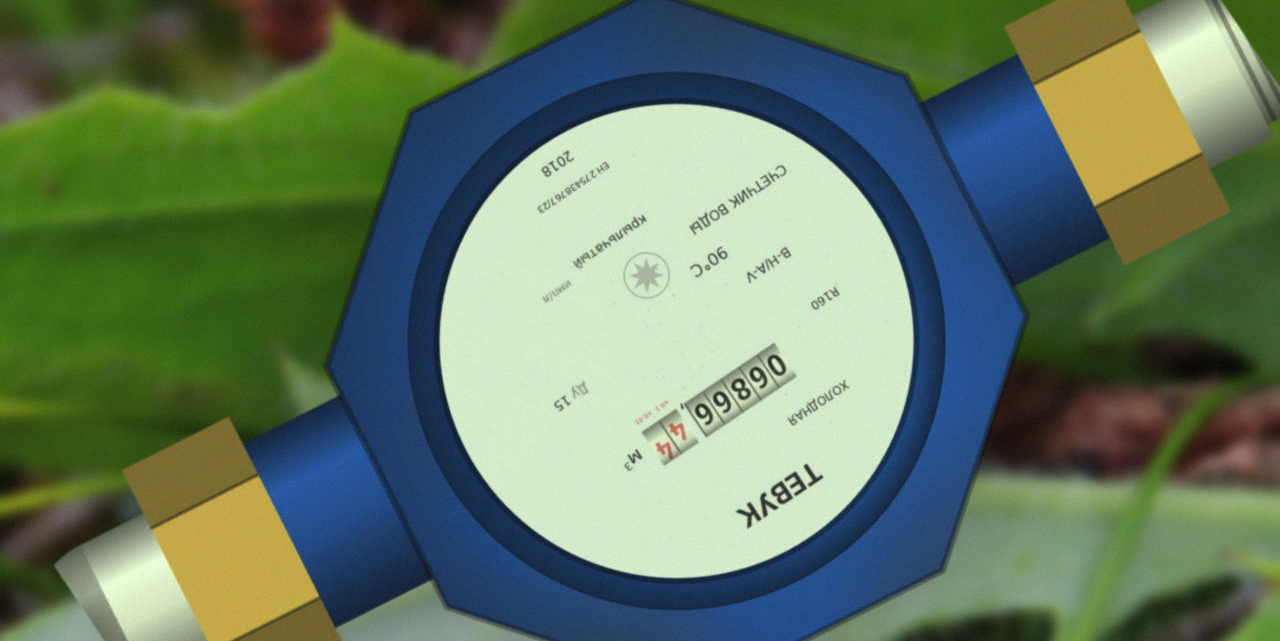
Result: 6866.44 m³
